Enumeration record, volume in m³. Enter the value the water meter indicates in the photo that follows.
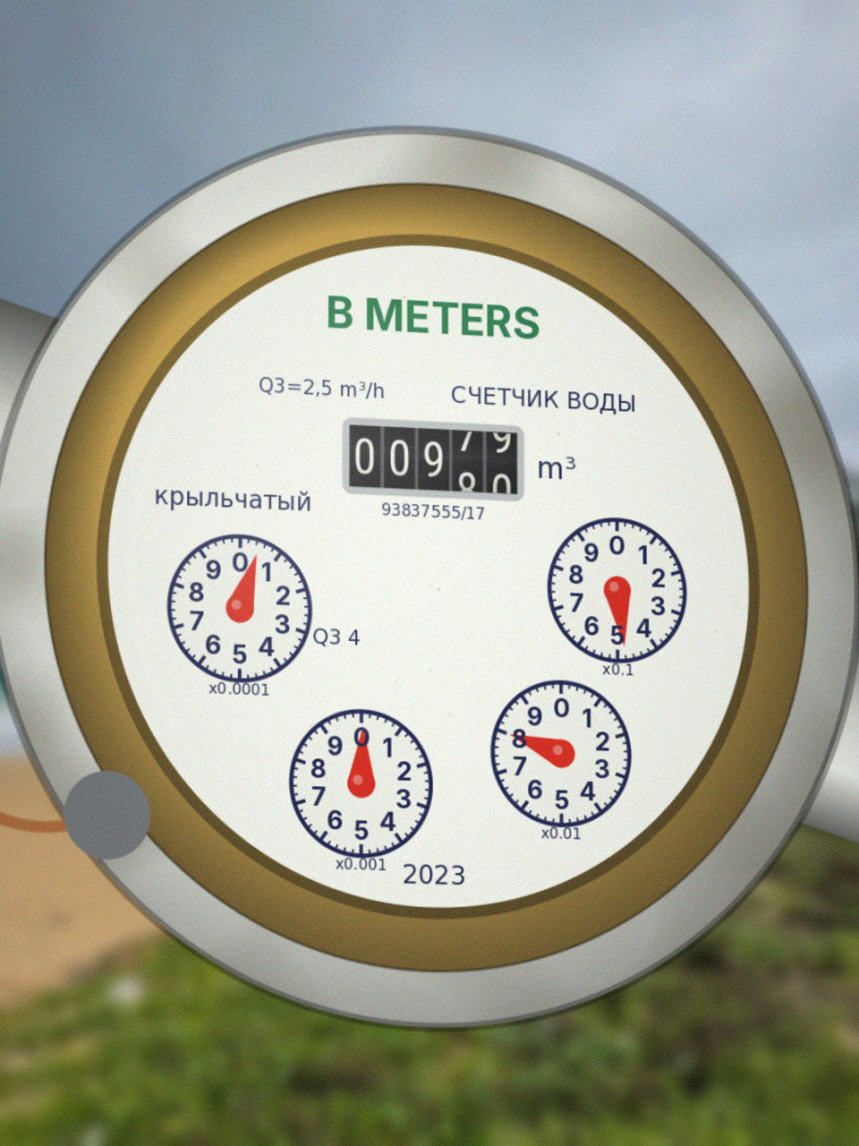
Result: 979.4800 m³
